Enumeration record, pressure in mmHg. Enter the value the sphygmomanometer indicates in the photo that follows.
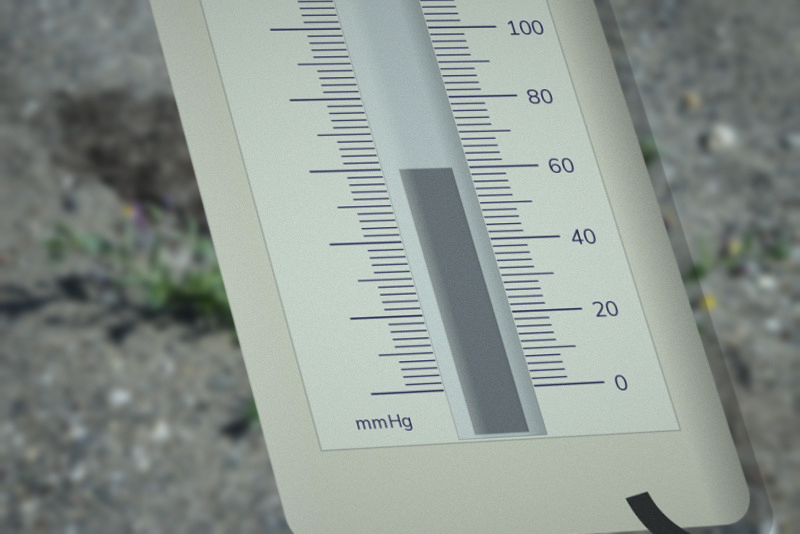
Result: 60 mmHg
